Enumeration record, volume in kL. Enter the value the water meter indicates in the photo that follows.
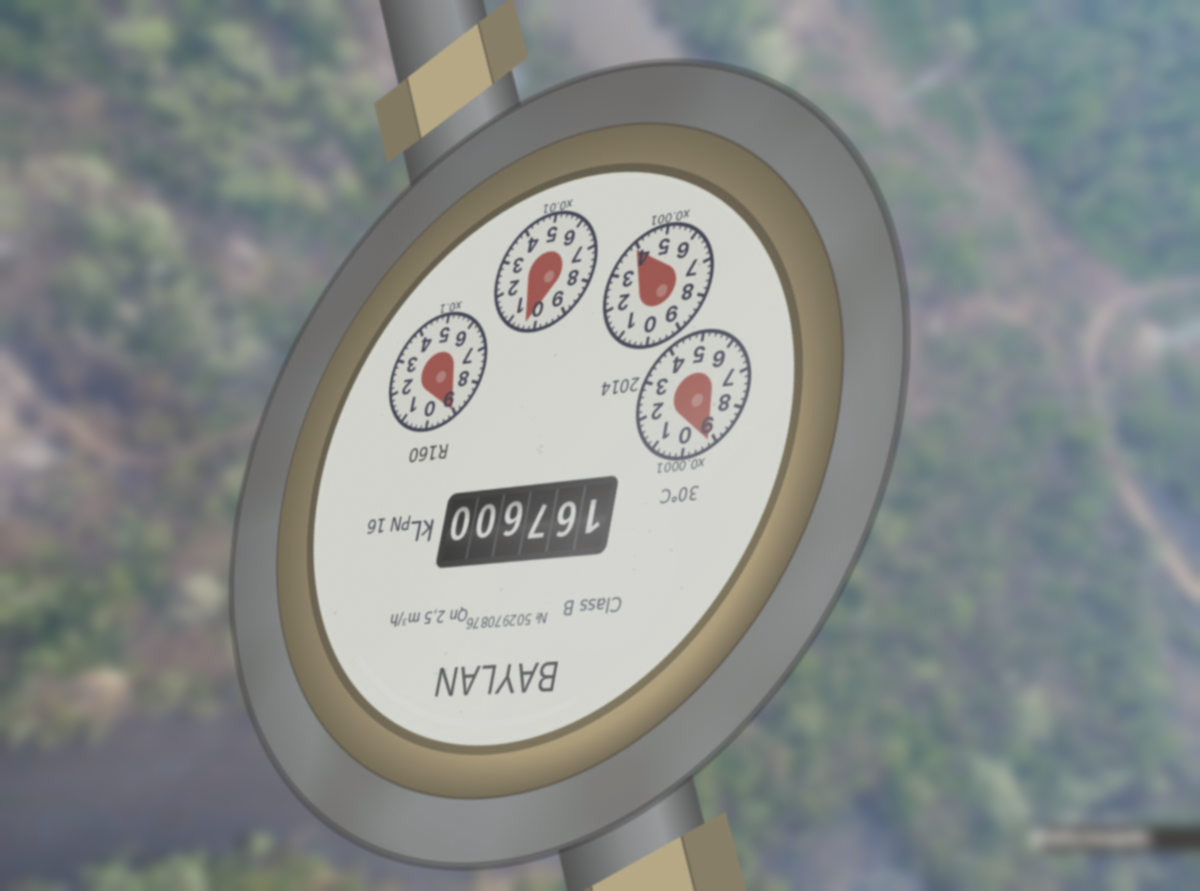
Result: 167599.9039 kL
